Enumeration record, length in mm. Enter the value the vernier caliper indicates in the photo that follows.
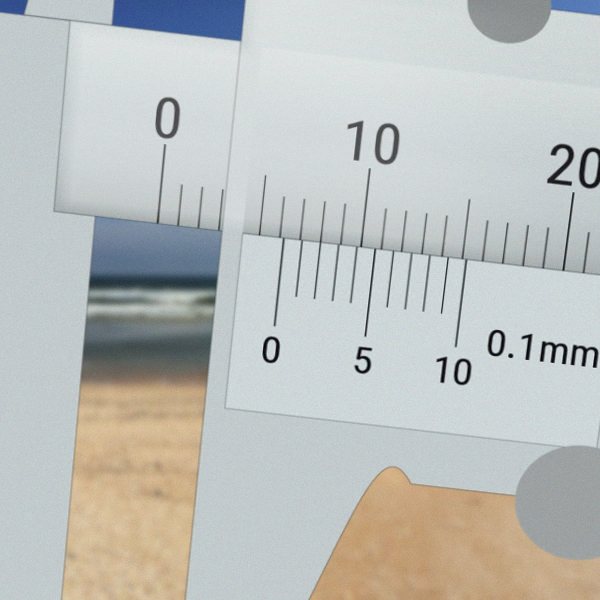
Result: 6.2 mm
